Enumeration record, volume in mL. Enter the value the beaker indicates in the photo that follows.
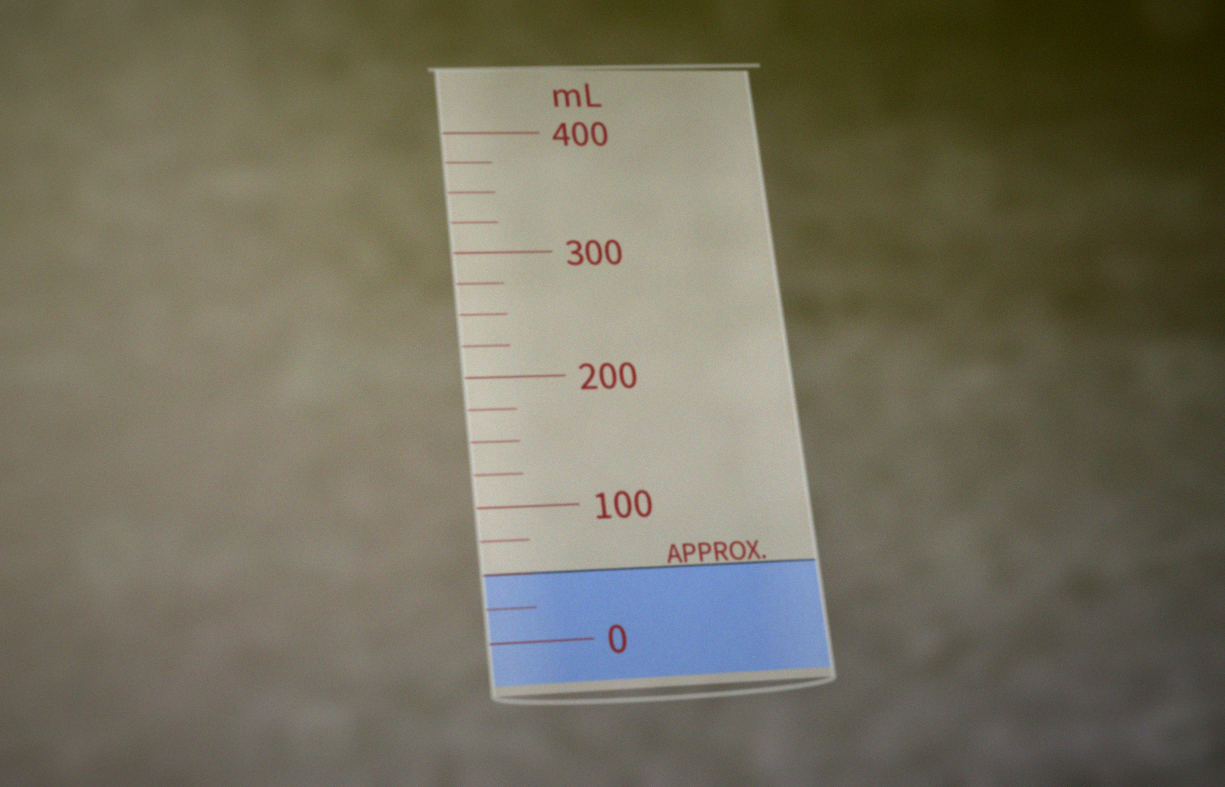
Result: 50 mL
